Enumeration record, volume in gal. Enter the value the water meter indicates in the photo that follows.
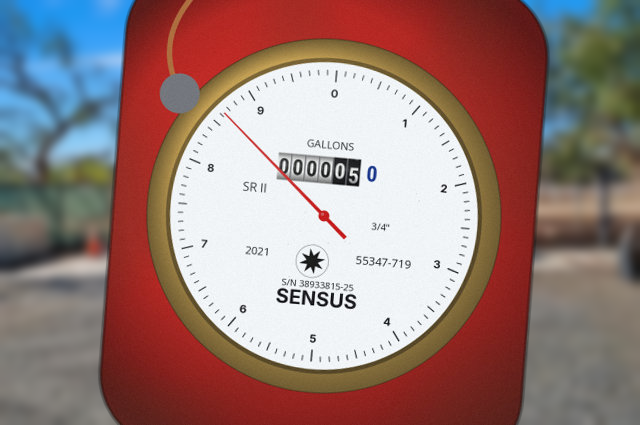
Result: 48.6 gal
